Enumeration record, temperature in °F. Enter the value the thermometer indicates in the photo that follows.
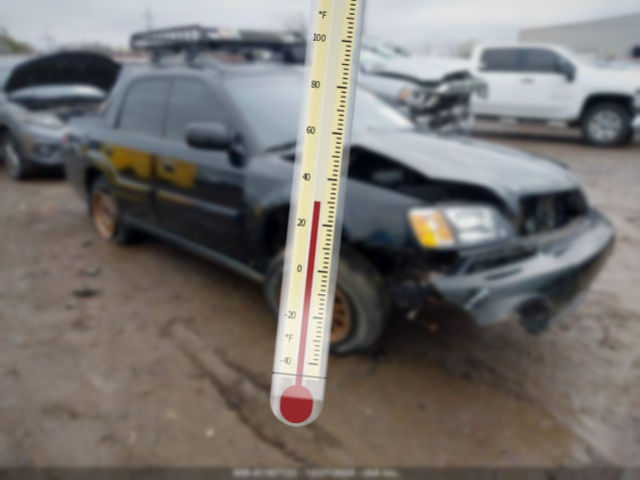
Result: 30 °F
